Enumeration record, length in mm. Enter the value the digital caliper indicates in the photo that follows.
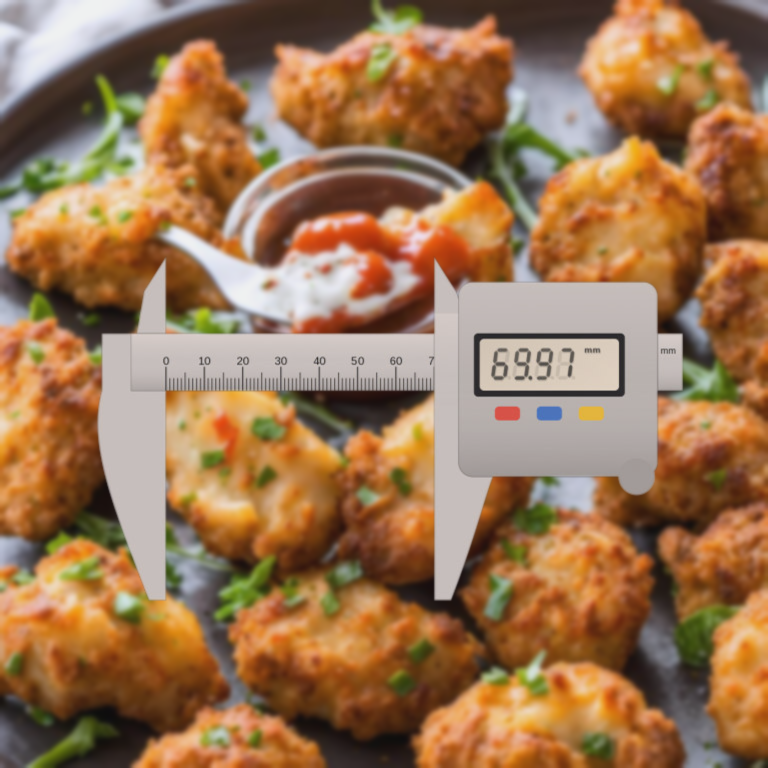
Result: 69.97 mm
